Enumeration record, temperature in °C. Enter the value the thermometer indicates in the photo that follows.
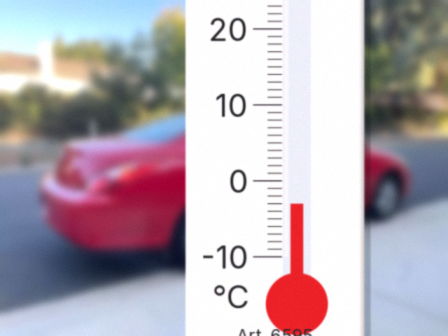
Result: -3 °C
